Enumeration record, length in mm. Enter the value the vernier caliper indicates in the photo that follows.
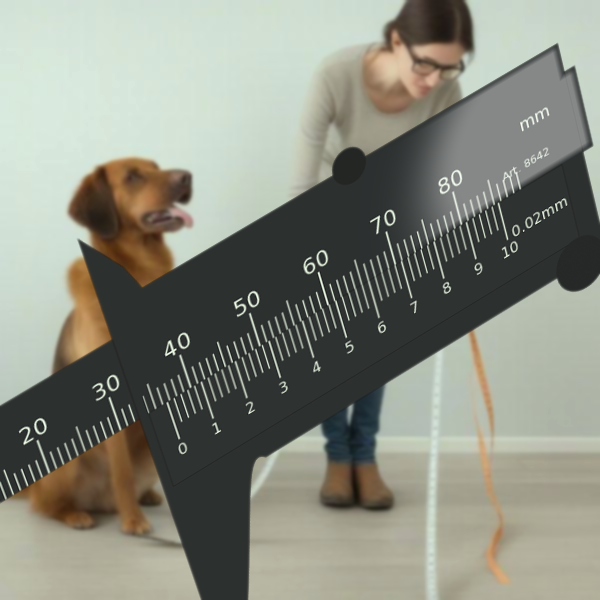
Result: 36.6 mm
